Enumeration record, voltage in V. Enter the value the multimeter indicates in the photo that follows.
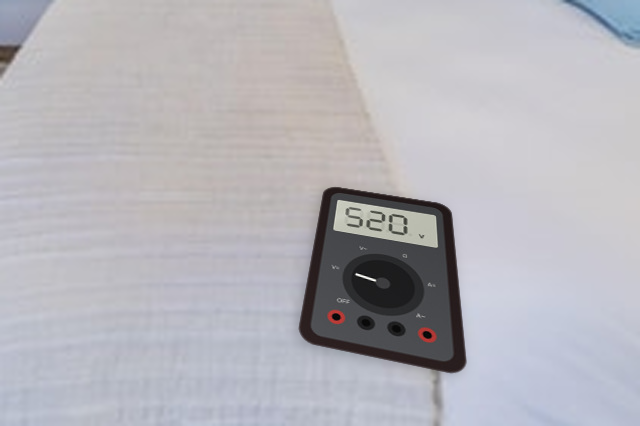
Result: 520 V
